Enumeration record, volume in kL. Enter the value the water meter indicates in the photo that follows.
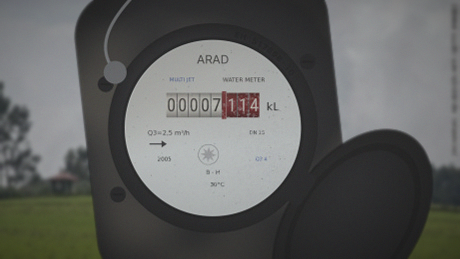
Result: 7.114 kL
